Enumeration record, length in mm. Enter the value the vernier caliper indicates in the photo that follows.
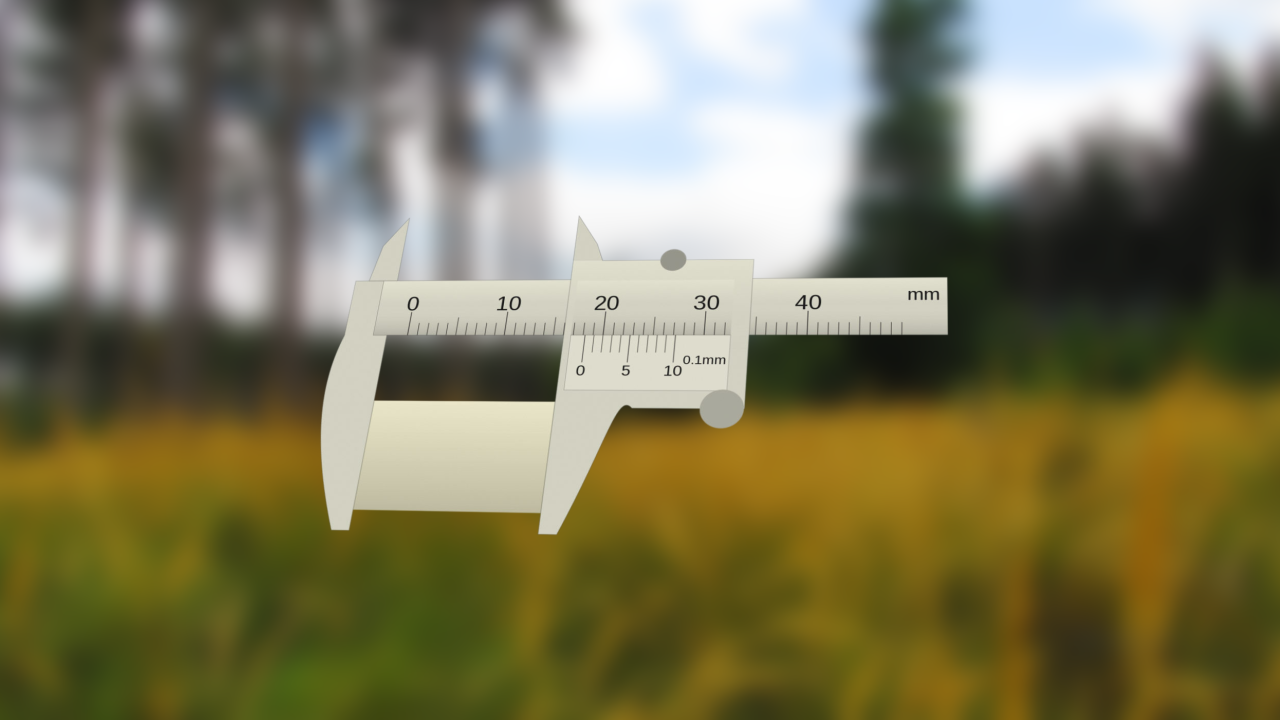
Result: 18.2 mm
